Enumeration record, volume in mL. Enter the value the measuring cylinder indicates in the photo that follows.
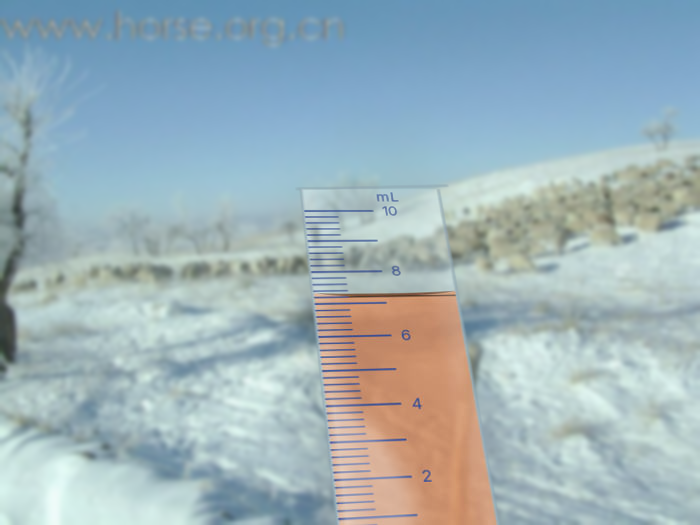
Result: 7.2 mL
